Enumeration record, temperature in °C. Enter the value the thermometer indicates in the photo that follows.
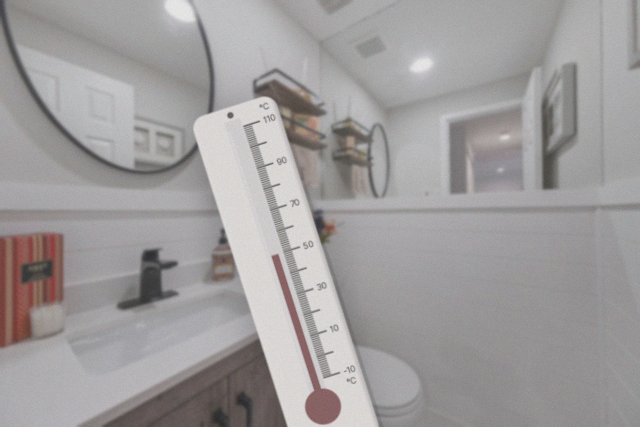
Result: 50 °C
